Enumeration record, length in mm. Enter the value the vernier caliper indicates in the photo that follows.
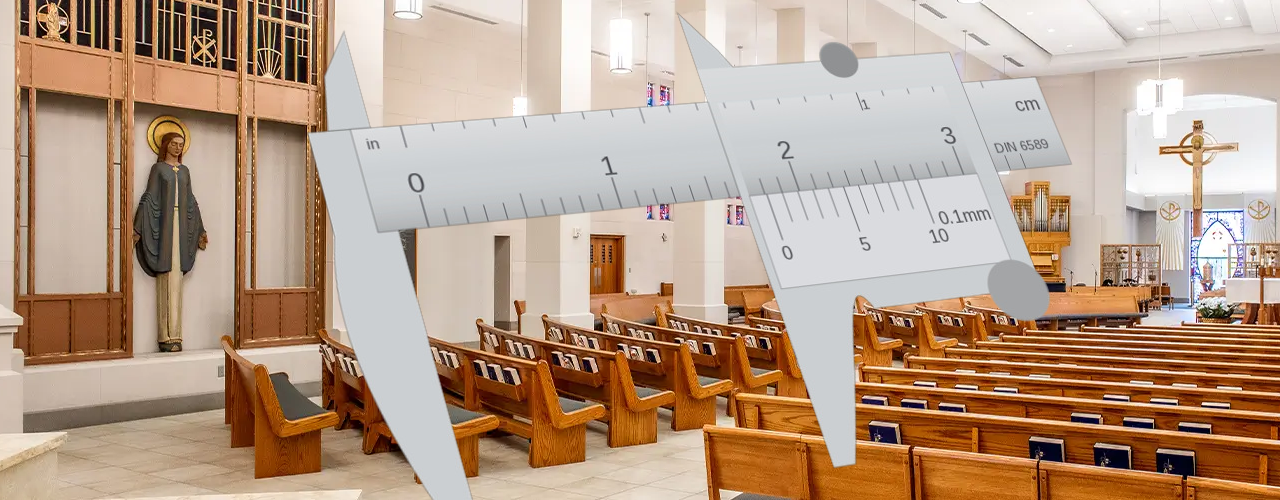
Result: 18.1 mm
